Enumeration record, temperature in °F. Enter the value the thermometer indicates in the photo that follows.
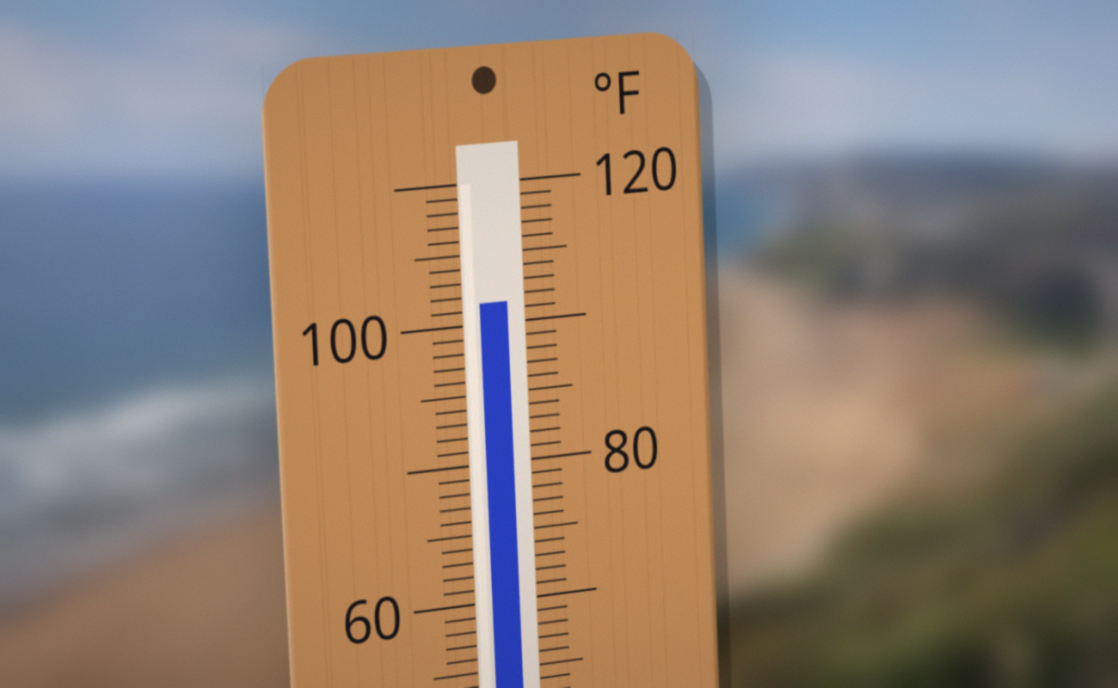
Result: 103 °F
